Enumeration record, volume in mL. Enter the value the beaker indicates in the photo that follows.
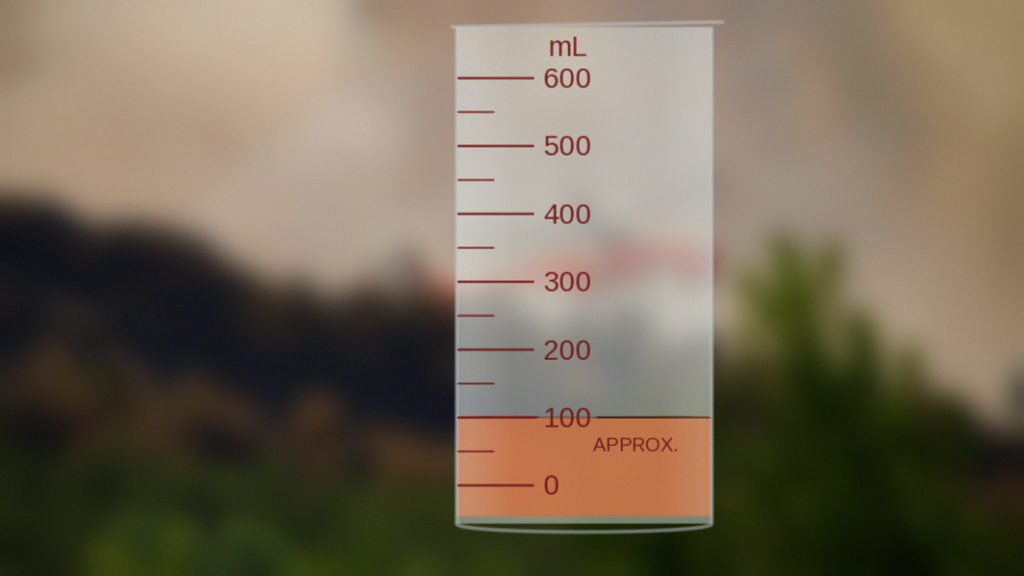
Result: 100 mL
